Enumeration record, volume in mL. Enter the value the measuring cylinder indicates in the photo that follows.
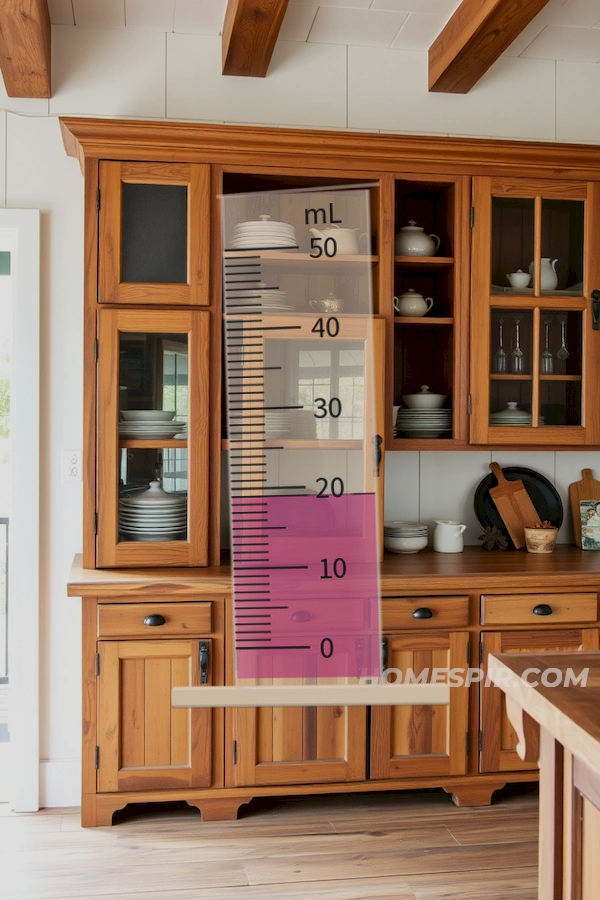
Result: 19 mL
